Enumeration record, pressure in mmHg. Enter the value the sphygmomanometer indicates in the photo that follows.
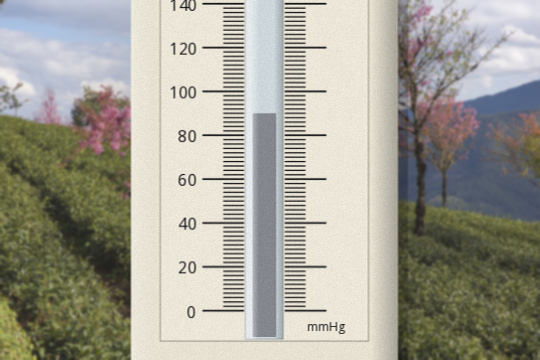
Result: 90 mmHg
